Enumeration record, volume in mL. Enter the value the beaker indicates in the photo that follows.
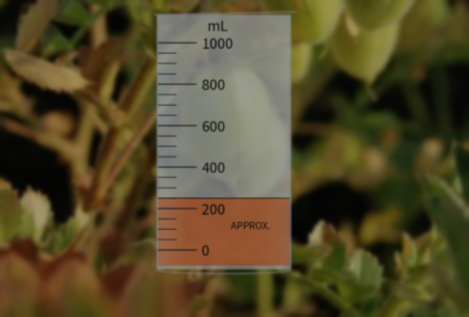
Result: 250 mL
